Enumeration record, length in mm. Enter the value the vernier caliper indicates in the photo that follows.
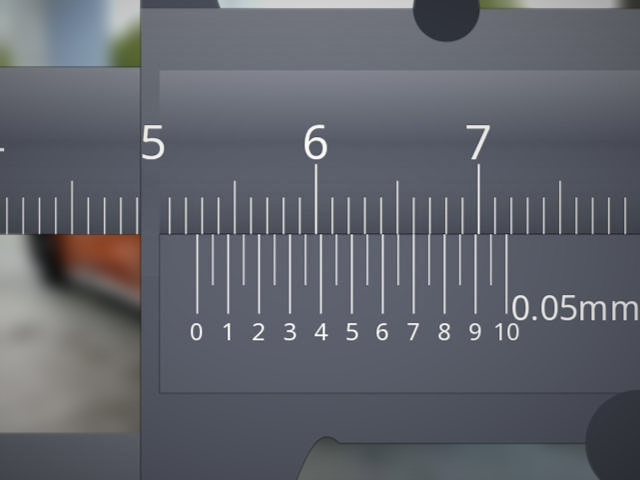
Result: 52.7 mm
